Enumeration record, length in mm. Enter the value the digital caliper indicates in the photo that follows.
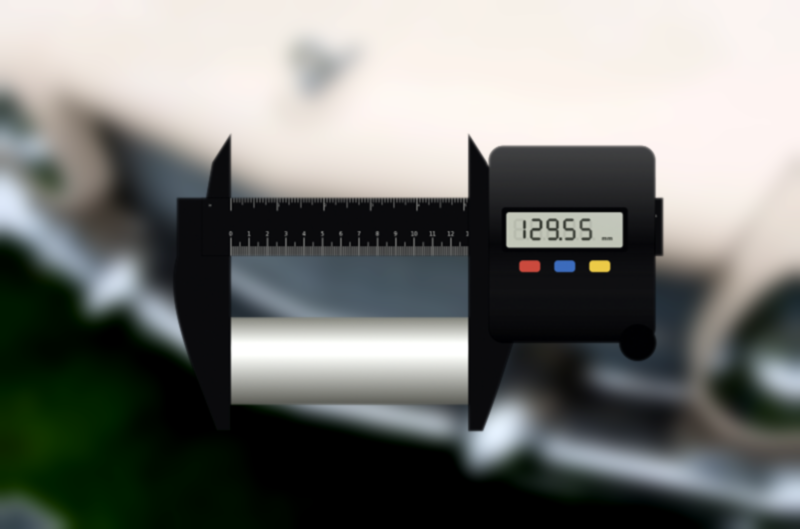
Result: 129.55 mm
